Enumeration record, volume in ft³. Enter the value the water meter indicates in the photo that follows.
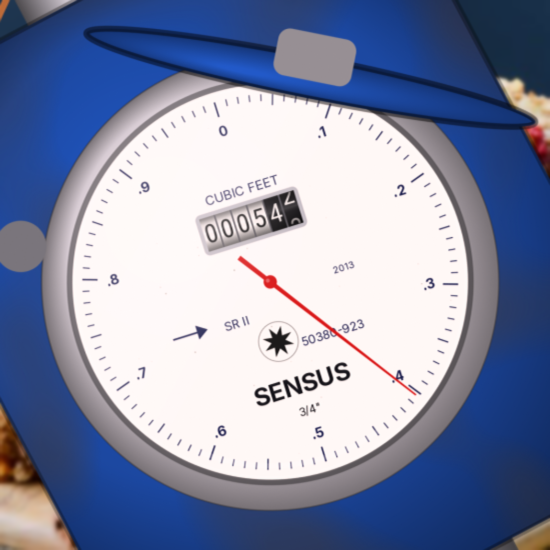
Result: 542.40 ft³
